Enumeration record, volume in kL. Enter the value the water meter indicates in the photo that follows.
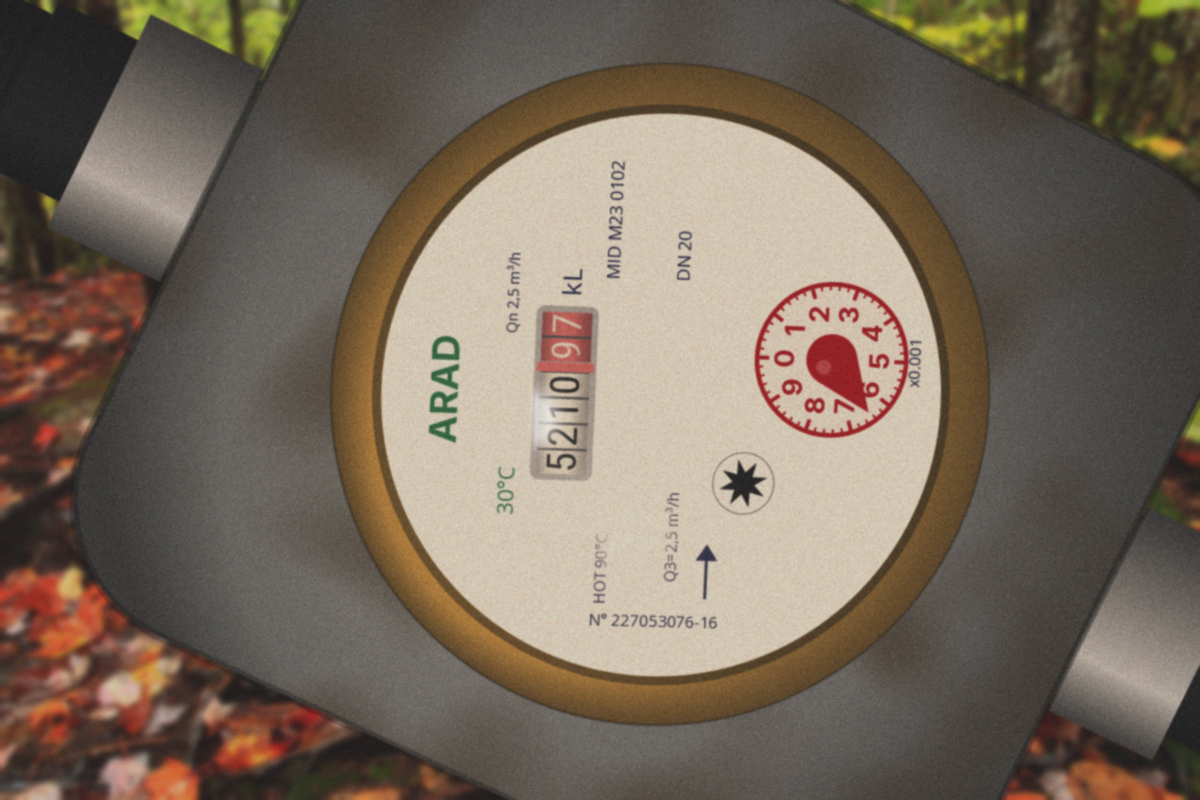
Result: 5210.976 kL
